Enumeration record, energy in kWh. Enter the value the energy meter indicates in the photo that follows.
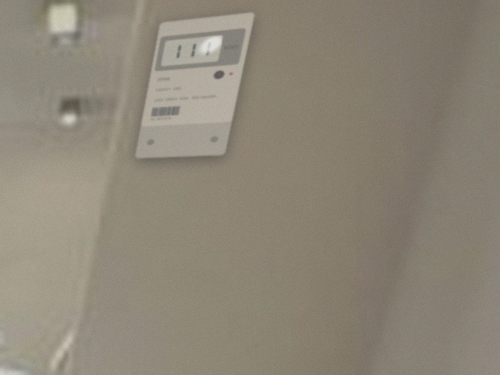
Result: 111 kWh
